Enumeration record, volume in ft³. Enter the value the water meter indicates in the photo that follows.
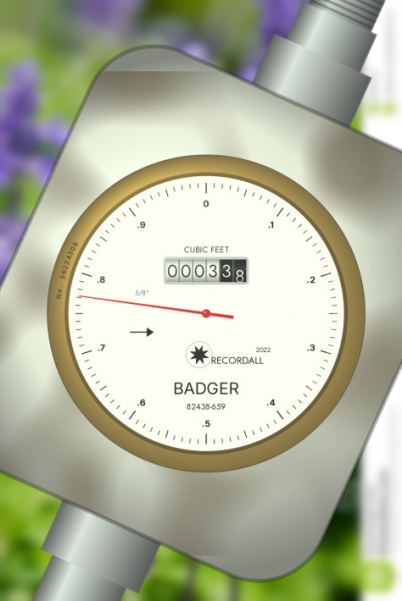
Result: 337.77 ft³
